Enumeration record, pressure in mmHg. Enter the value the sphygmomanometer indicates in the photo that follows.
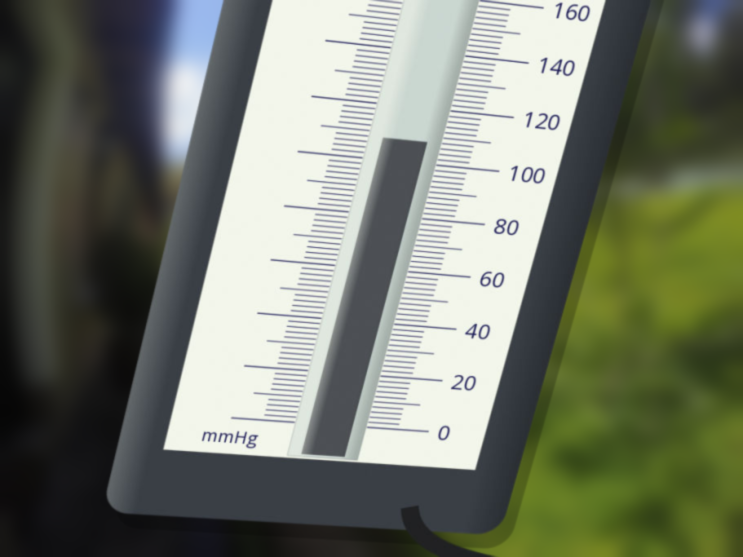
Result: 108 mmHg
